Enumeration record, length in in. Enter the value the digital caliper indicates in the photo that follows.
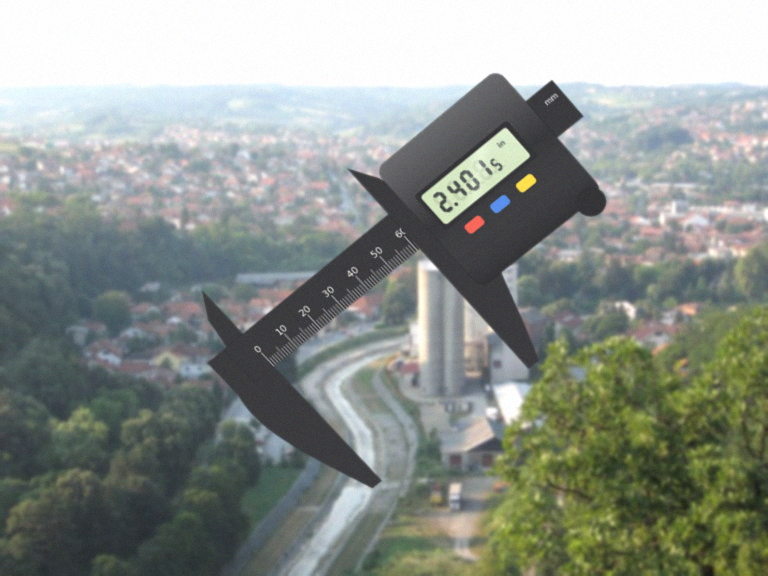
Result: 2.4015 in
